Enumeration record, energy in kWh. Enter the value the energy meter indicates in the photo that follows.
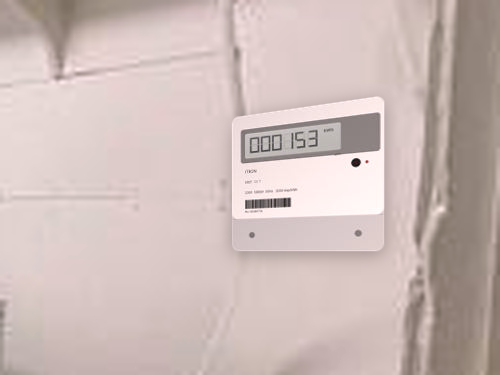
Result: 153 kWh
